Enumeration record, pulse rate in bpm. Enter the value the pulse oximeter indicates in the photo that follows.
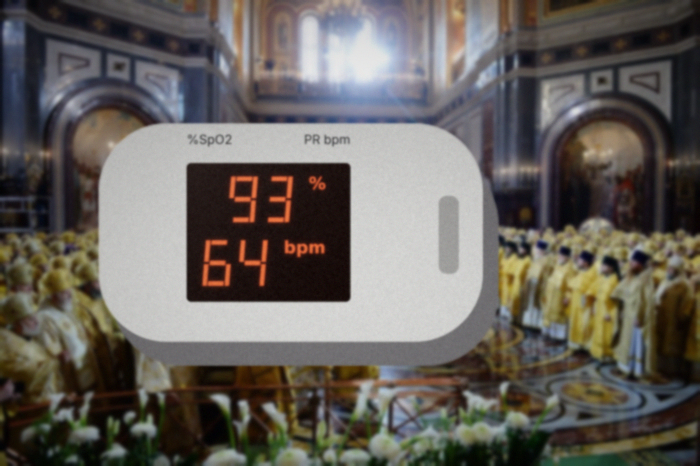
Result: 64 bpm
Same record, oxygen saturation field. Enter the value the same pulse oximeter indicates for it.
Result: 93 %
